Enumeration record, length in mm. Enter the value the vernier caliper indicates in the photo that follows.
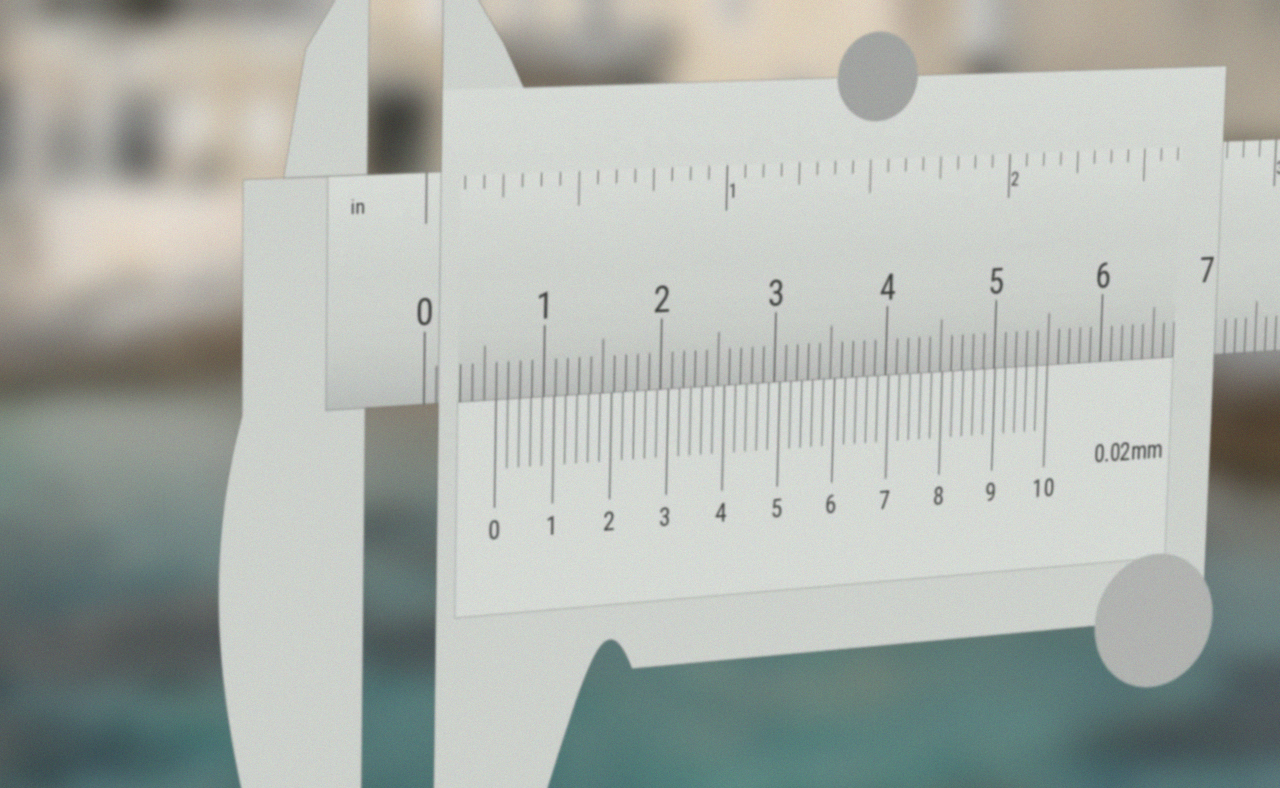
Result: 6.0 mm
